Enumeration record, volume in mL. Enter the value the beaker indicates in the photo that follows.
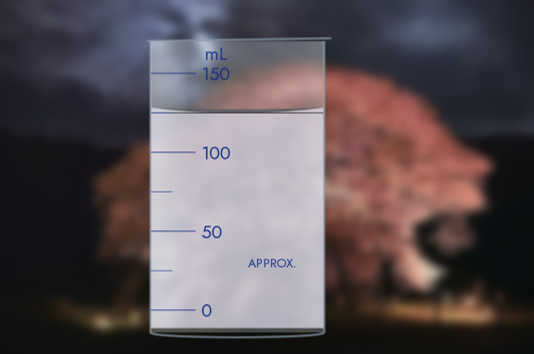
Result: 125 mL
